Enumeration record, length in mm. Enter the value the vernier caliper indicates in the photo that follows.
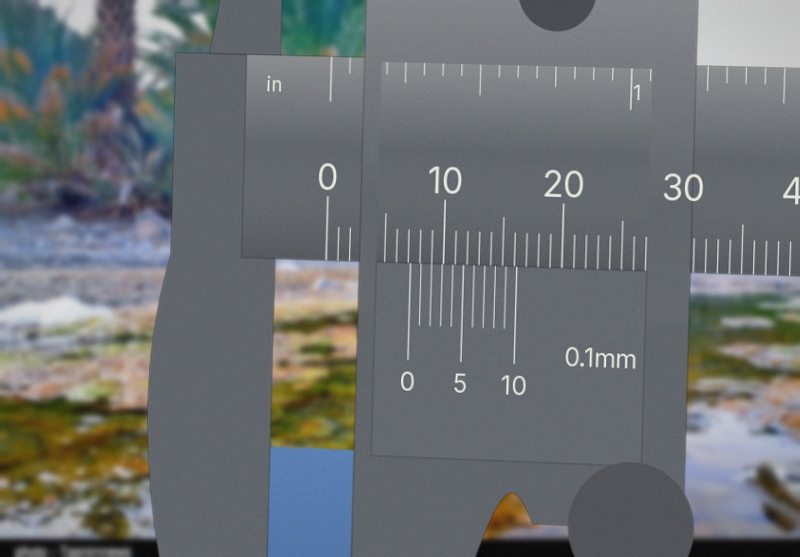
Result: 7.2 mm
